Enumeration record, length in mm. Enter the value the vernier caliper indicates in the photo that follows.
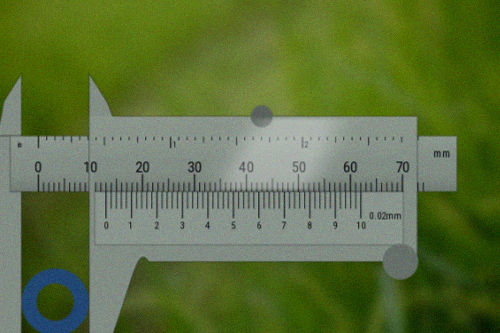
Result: 13.0 mm
